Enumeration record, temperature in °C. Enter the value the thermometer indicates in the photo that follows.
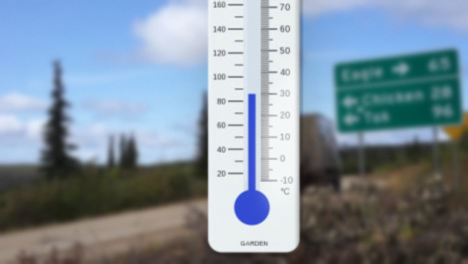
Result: 30 °C
